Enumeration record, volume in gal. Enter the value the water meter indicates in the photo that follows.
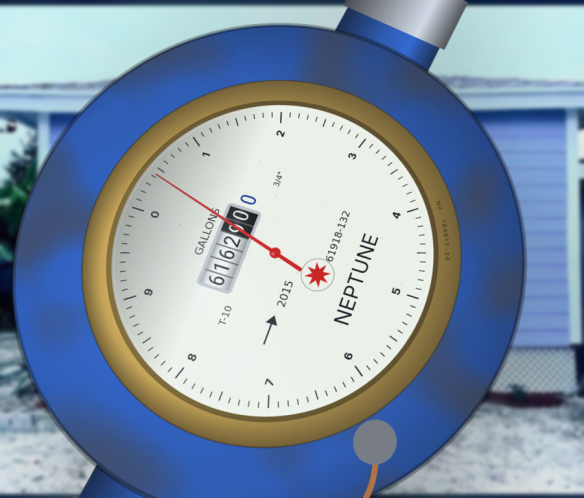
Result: 6162900.4 gal
